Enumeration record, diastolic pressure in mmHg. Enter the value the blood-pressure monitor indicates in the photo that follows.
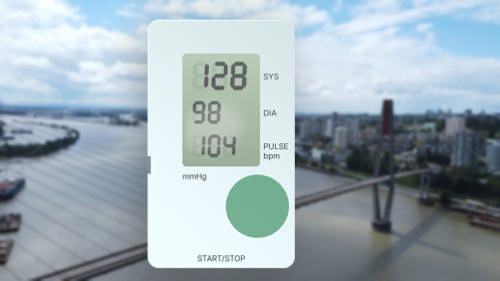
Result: 98 mmHg
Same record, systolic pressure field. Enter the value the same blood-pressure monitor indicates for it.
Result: 128 mmHg
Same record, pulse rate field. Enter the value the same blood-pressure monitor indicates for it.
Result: 104 bpm
